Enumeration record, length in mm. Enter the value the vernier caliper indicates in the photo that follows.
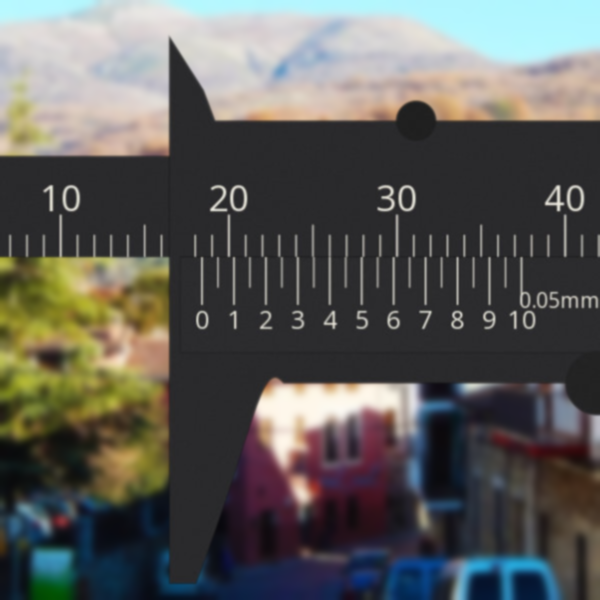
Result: 18.4 mm
